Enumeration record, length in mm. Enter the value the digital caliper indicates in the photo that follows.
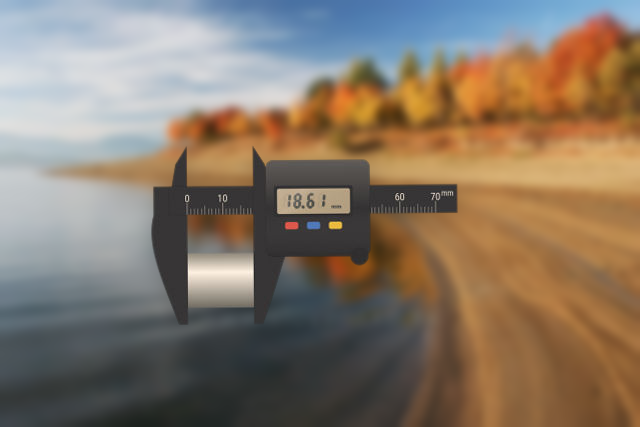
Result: 18.61 mm
